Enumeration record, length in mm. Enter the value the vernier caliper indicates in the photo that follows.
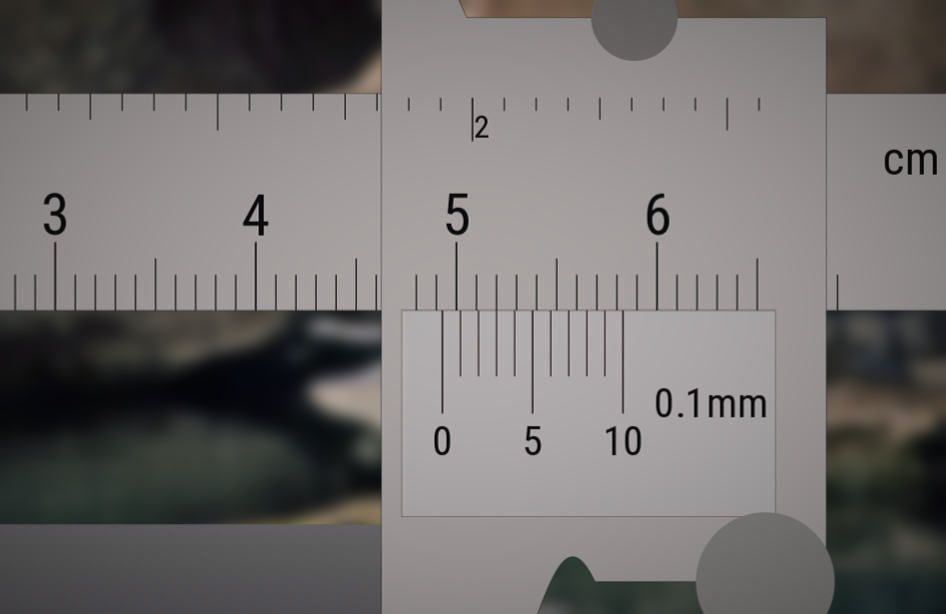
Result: 49.3 mm
